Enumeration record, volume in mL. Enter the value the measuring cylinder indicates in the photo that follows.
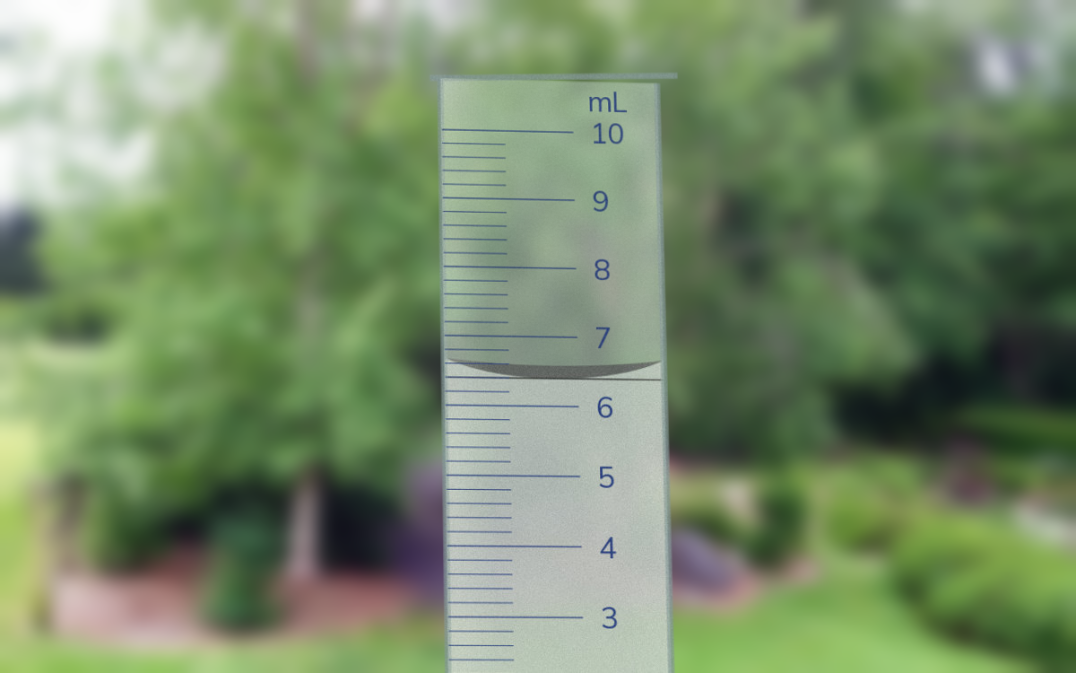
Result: 6.4 mL
